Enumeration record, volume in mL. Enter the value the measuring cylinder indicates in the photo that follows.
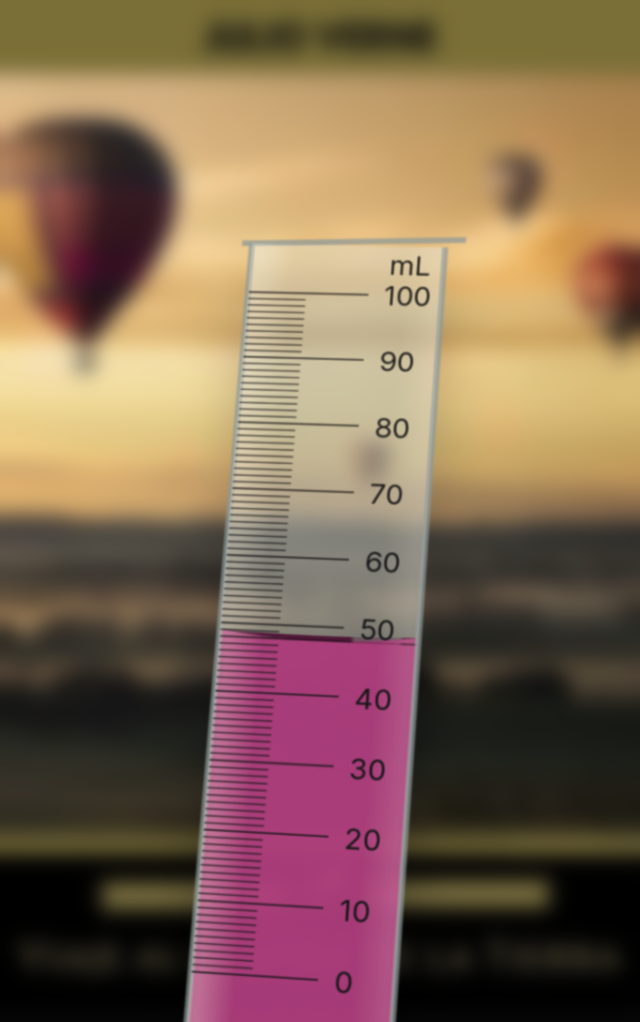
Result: 48 mL
